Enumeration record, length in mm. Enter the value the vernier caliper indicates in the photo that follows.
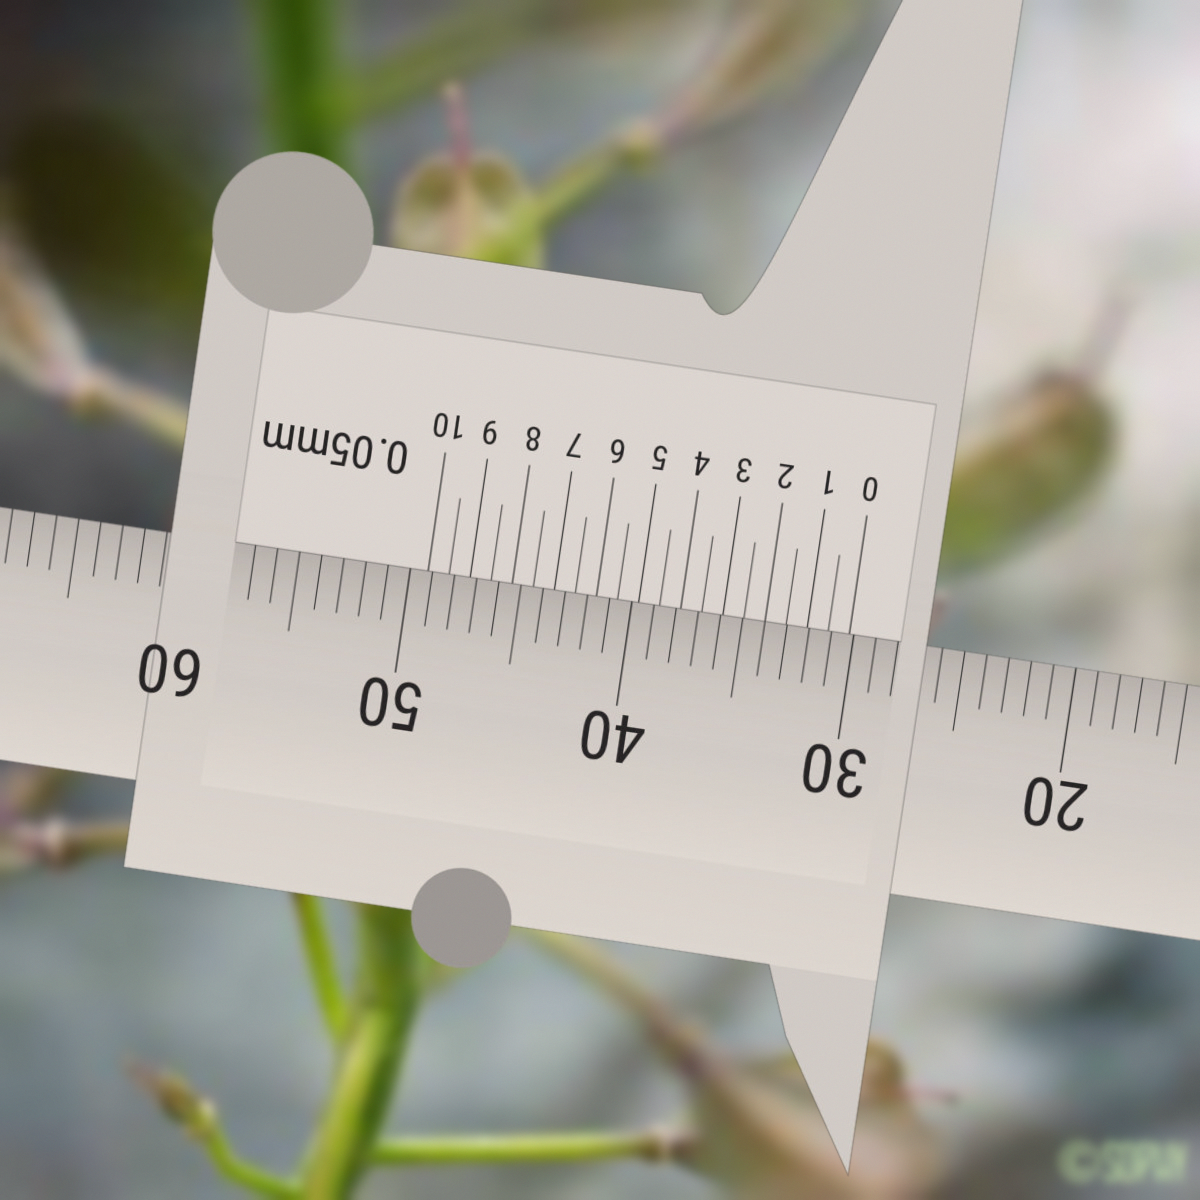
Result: 30.2 mm
